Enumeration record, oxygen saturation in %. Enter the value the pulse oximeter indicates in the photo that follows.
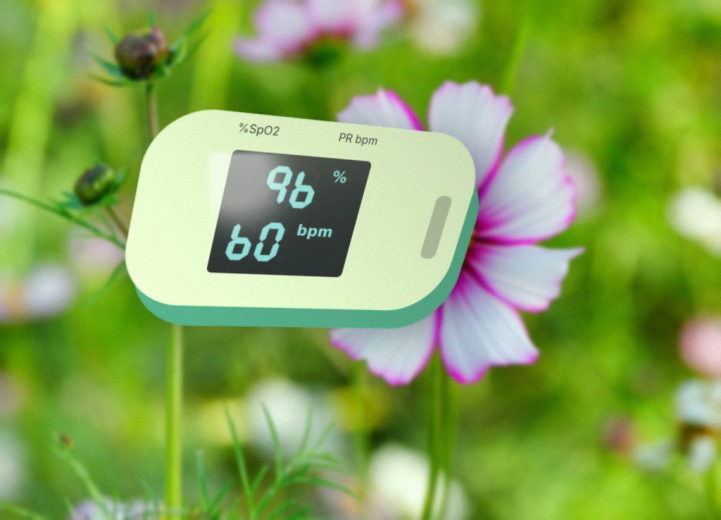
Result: 96 %
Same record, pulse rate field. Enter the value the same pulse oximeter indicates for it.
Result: 60 bpm
